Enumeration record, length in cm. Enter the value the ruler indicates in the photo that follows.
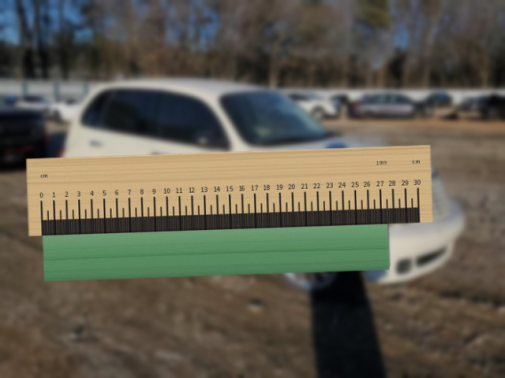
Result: 27.5 cm
